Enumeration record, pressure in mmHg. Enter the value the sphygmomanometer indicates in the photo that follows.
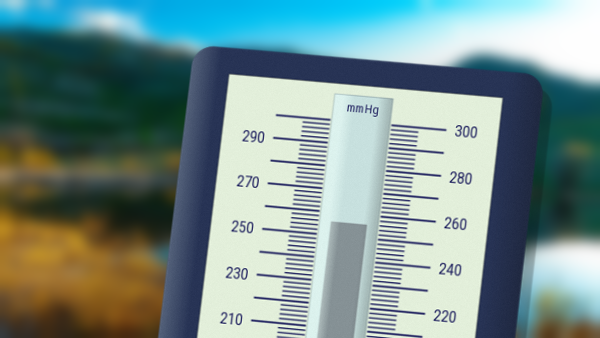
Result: 256 mmHg
